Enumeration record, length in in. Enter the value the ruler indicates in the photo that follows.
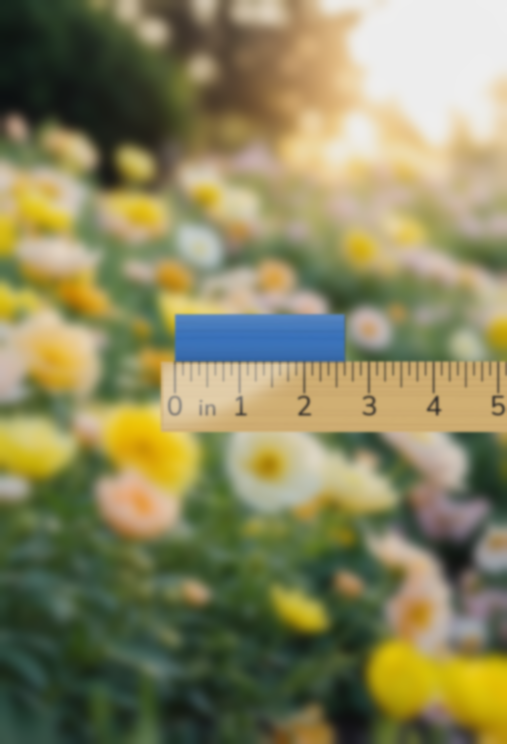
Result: 2.625 in
